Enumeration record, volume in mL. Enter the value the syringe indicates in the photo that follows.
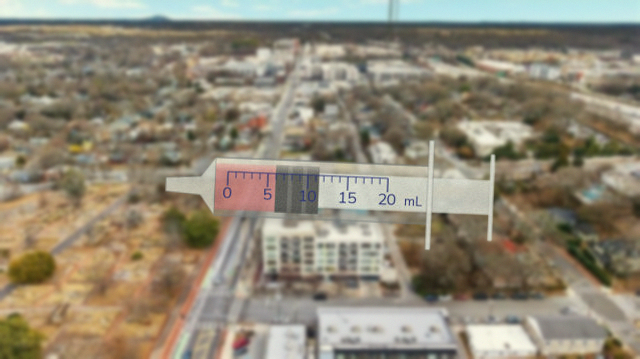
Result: 6 mL
